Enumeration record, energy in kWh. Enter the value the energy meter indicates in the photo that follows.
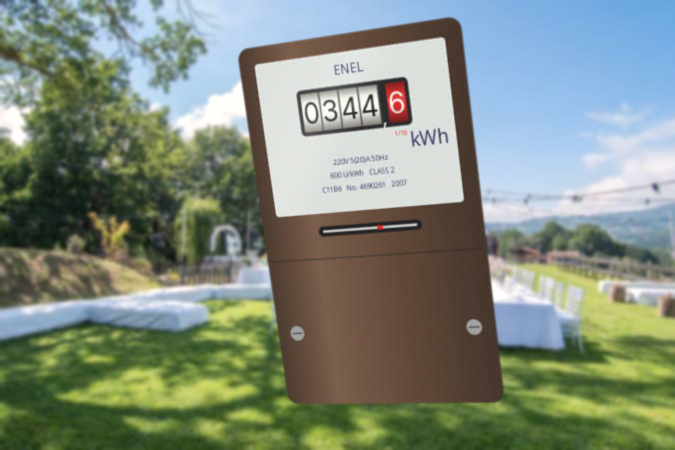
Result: 344.6 kWh
